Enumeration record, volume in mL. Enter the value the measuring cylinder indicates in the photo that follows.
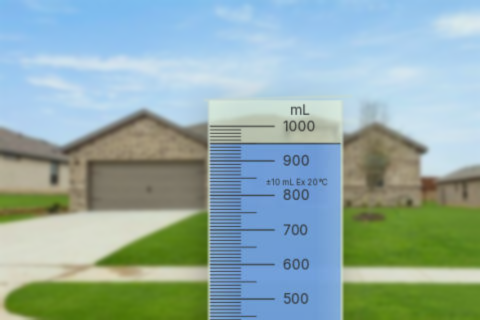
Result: 950 mL
